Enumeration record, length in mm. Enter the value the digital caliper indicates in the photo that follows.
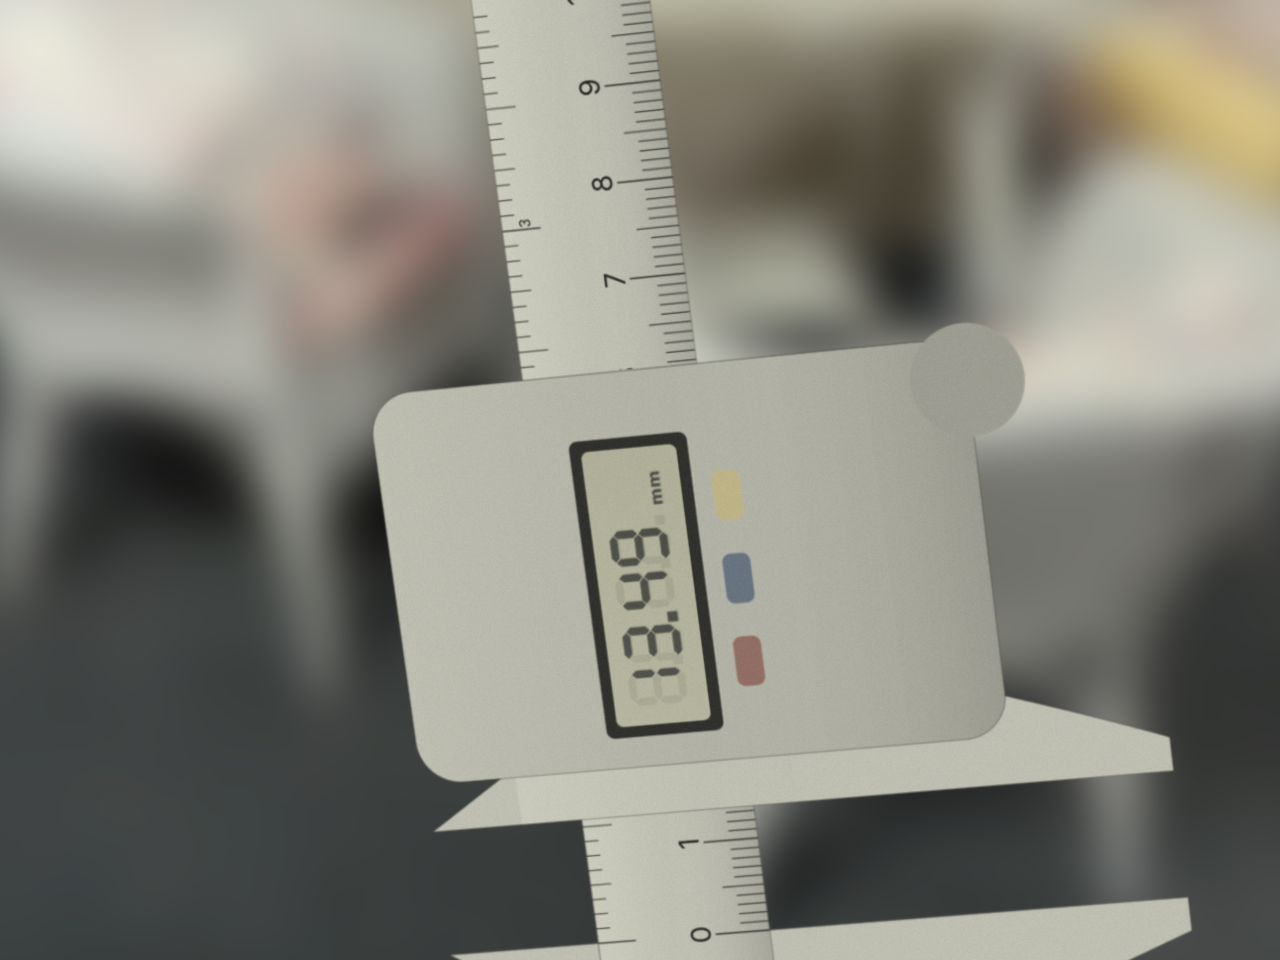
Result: 13.49 mm
